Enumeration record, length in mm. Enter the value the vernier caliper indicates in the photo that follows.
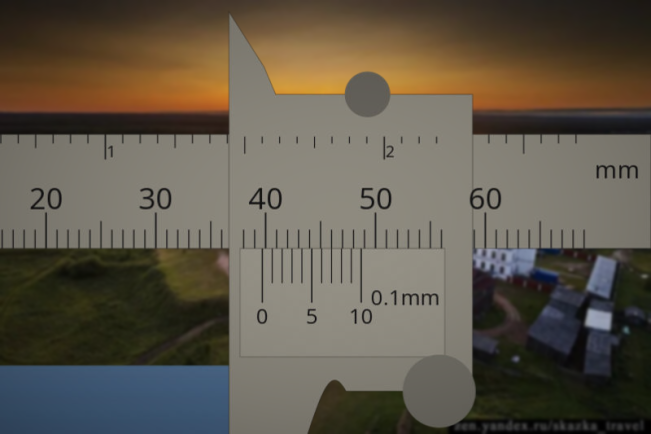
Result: 39.7 mm
